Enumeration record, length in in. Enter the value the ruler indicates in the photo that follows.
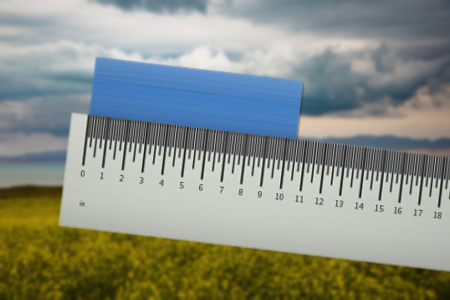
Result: 10.5 in
